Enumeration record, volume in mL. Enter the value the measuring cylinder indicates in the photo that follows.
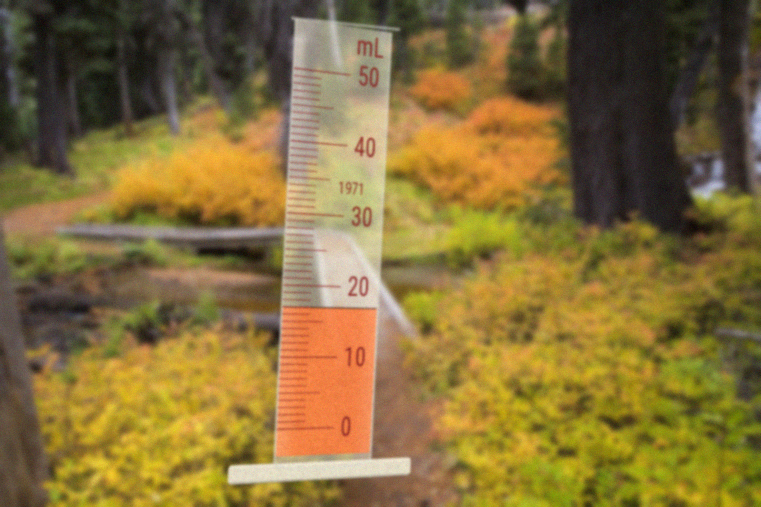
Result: 17 mL
